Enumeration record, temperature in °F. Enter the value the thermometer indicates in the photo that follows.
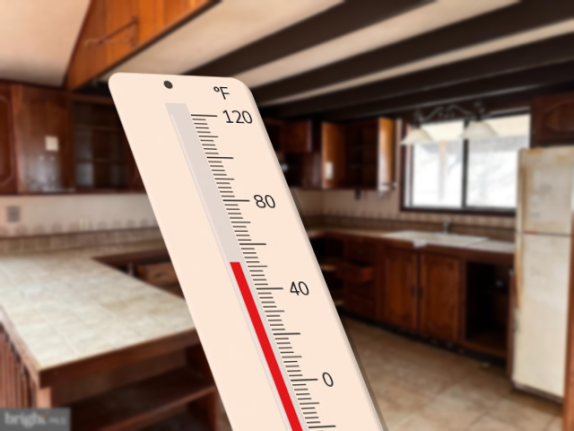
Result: 52 °F
